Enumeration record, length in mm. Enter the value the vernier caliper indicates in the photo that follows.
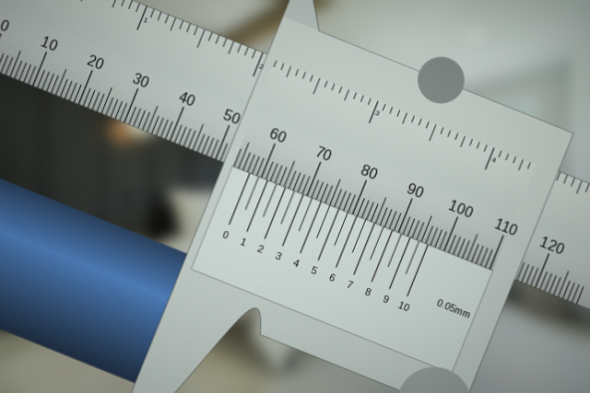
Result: 57.5 mm
